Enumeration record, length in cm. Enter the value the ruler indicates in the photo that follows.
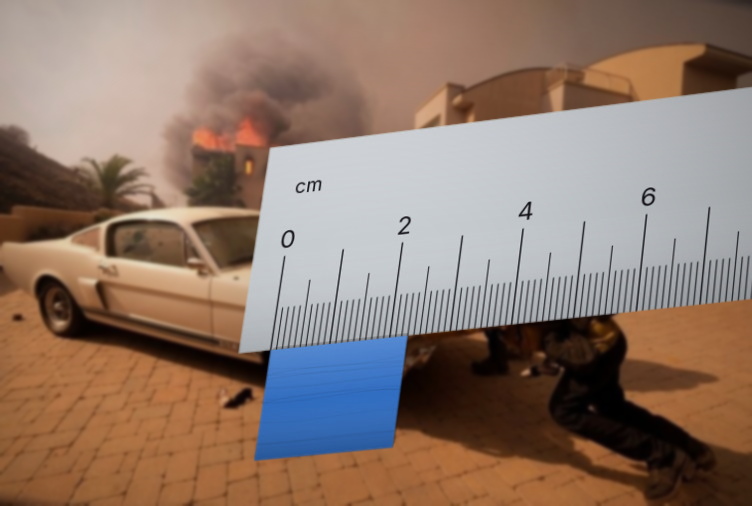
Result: 2.3 cm
